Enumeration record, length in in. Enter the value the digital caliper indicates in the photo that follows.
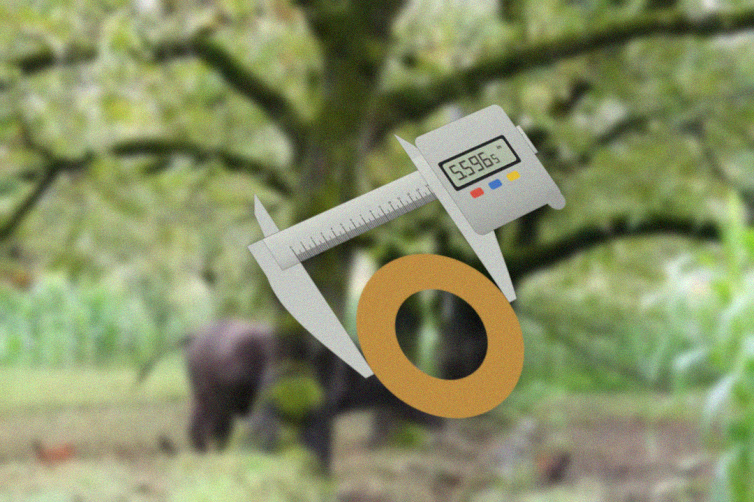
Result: 5.5965 in
